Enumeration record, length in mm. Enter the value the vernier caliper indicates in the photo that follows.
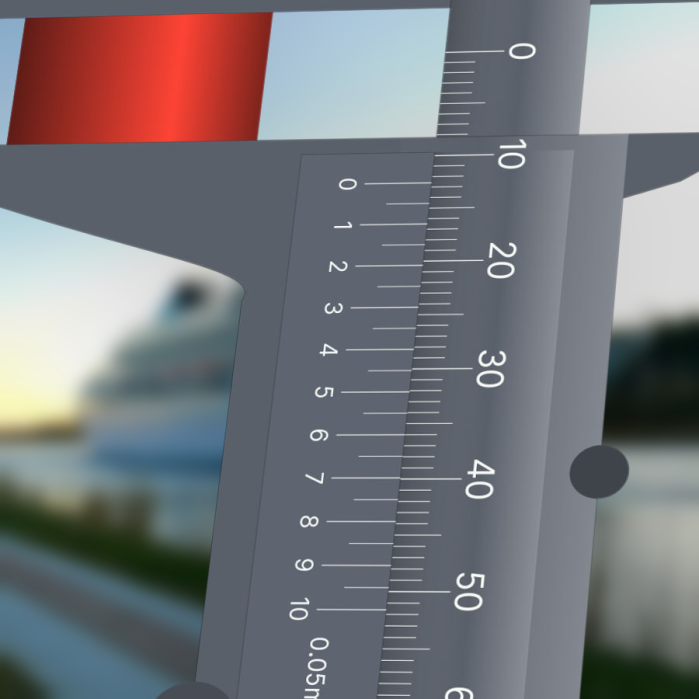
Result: 12.6 mm
